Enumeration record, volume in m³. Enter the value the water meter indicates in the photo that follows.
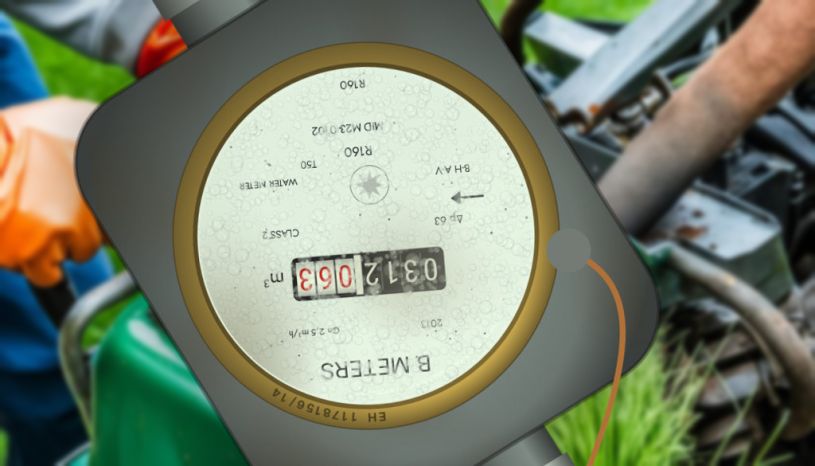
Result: 312.063 m³
